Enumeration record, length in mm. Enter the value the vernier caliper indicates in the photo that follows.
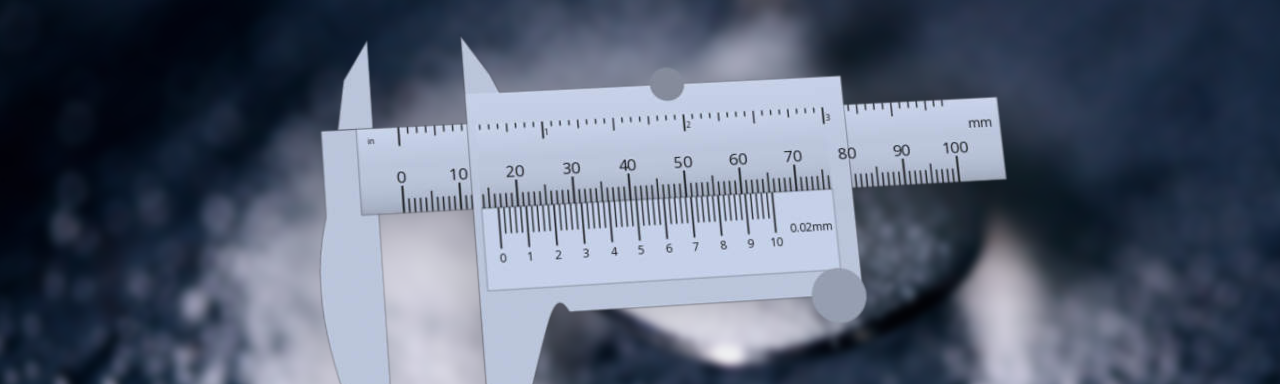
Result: 16.5 mm
